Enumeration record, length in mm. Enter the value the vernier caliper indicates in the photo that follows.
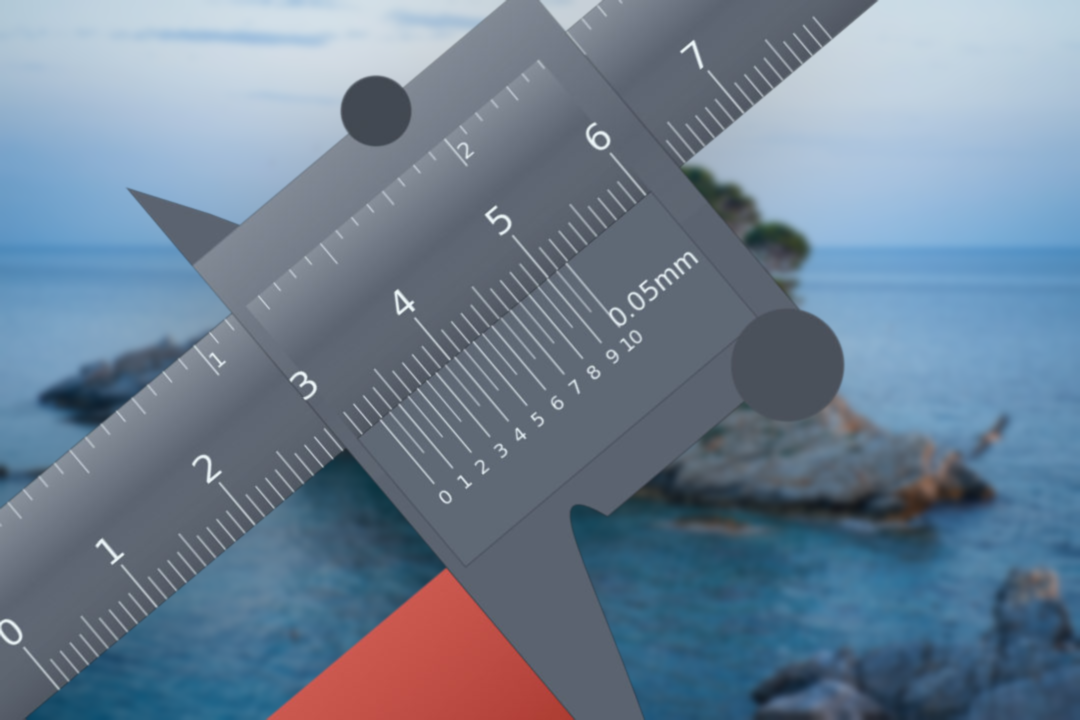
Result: 32.8 mm
